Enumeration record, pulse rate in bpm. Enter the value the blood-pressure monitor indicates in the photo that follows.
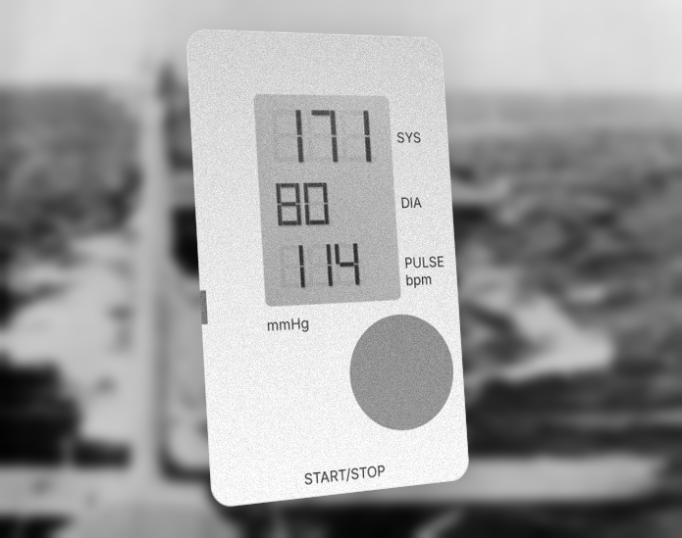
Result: 114 bpm
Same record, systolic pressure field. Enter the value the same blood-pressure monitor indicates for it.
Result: 171 mmHg
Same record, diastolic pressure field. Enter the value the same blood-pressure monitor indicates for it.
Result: 80 mmHg
